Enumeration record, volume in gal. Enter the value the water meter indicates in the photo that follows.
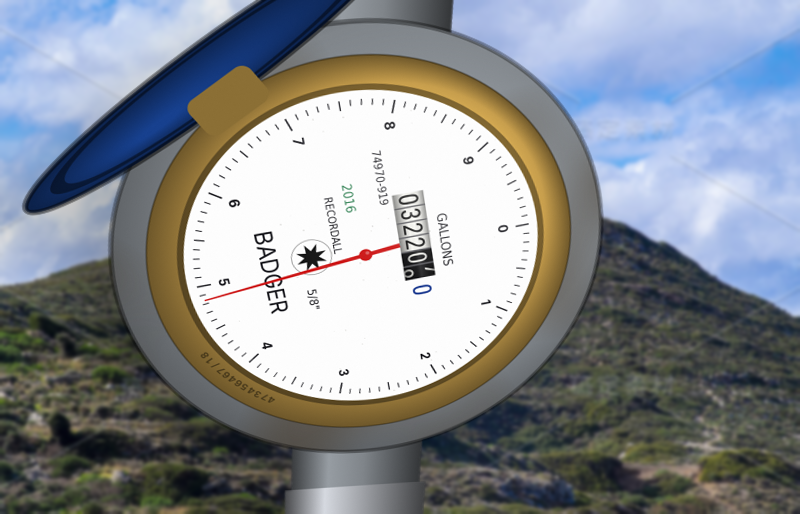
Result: 322074.8 gal
